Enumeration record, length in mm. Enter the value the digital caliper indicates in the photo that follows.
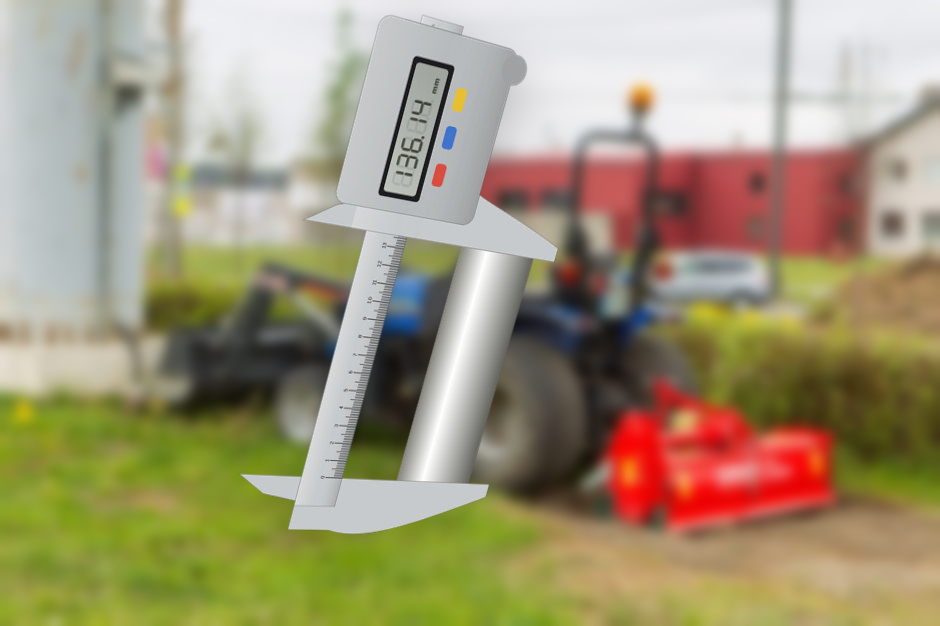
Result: 136.14 mm
